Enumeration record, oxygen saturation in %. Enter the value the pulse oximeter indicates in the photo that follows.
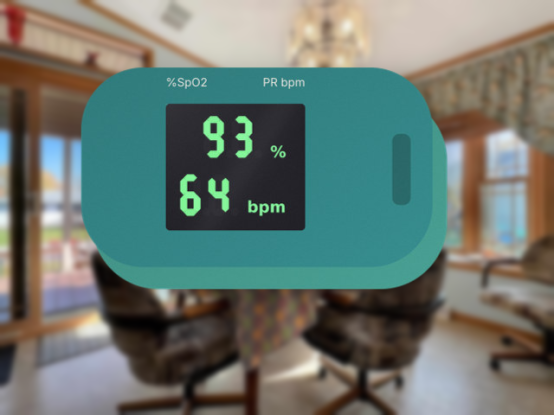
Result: 93 %
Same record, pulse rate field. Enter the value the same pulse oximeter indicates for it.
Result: 64 bpm
